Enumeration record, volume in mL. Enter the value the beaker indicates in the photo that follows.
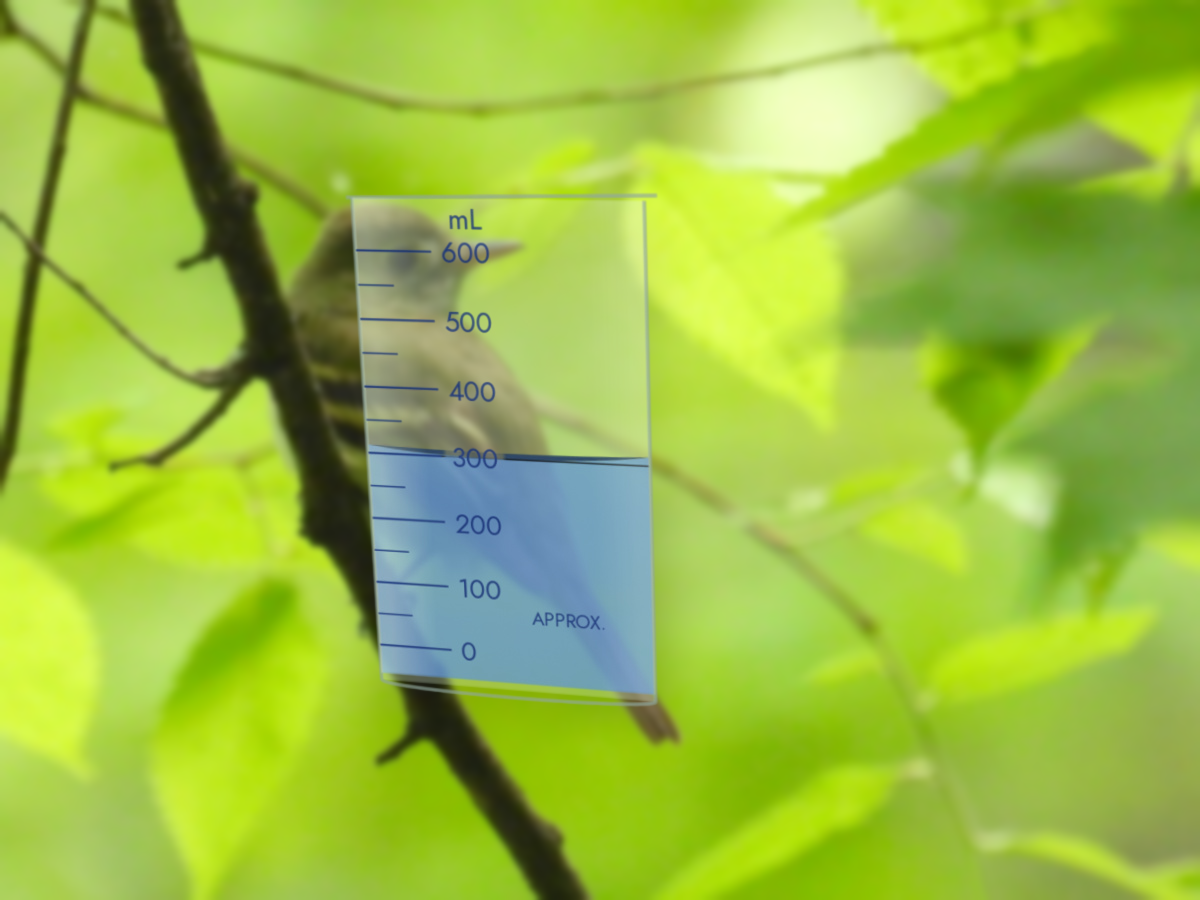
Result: 300 mL
